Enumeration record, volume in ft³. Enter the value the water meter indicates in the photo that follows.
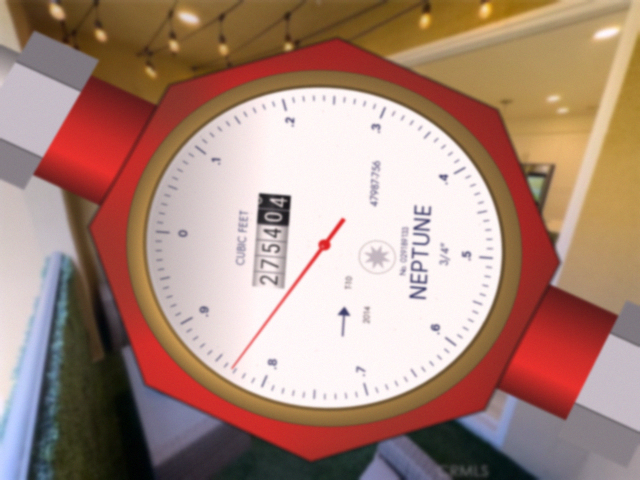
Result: 275403.83 ft³
